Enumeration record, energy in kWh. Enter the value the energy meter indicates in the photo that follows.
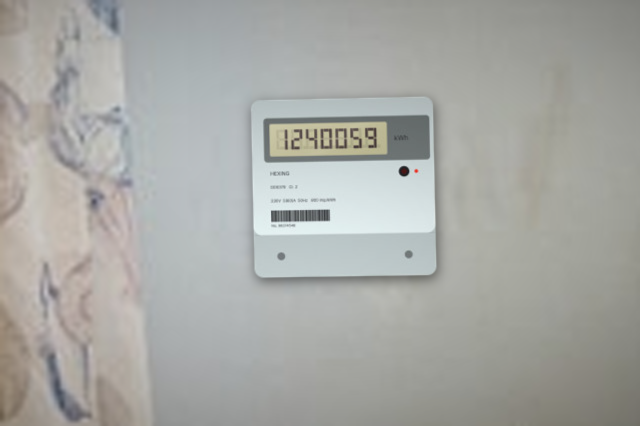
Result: 1240059 kWh
